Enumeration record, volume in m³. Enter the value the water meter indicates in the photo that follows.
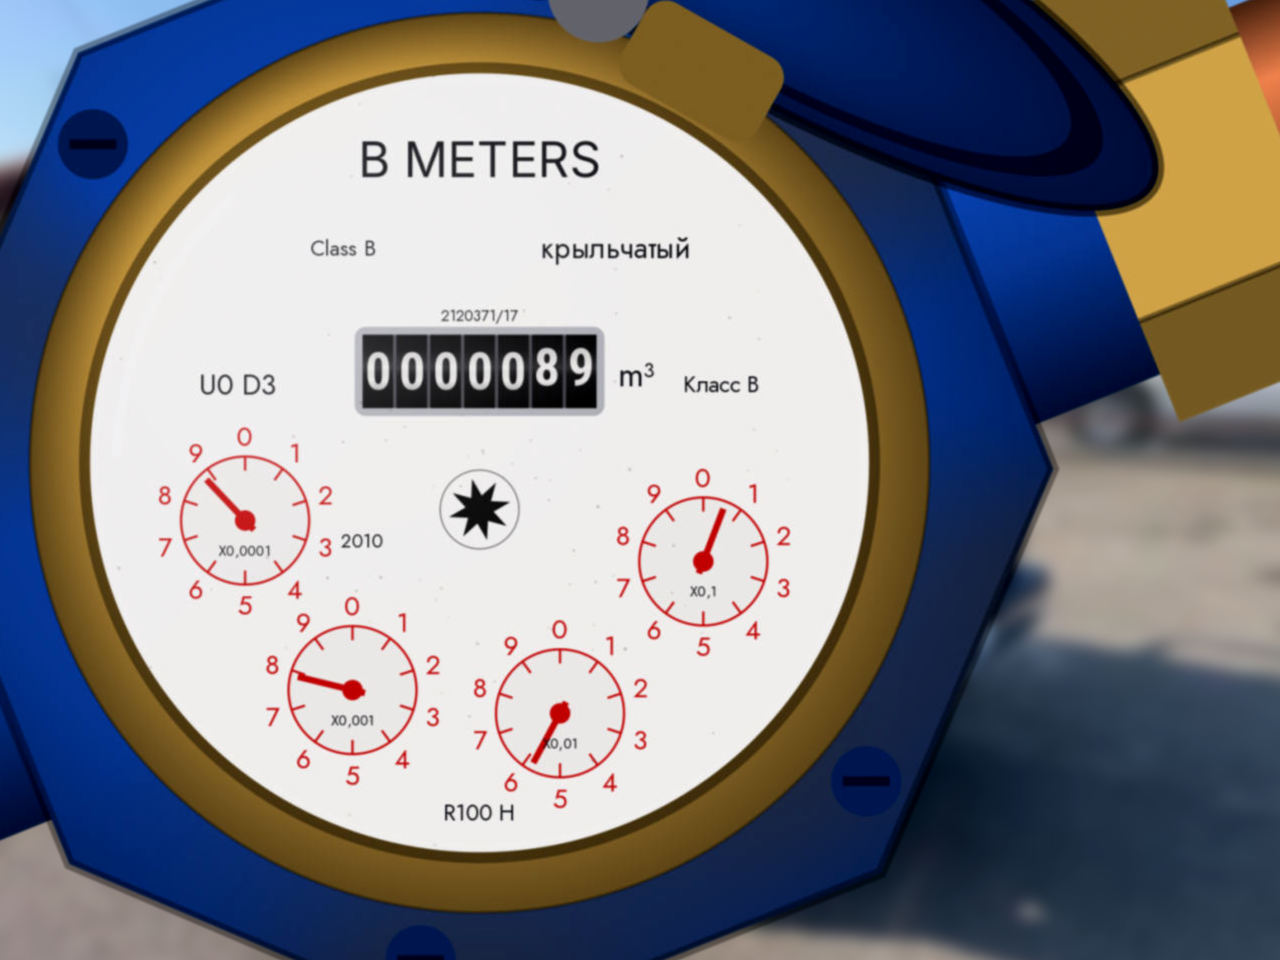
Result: 89.0578 m³
